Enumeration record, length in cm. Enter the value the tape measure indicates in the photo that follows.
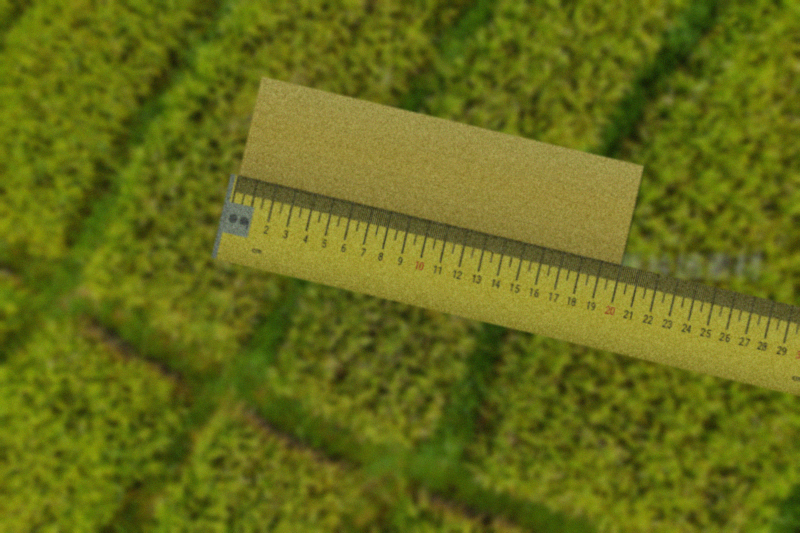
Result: 20 cm
